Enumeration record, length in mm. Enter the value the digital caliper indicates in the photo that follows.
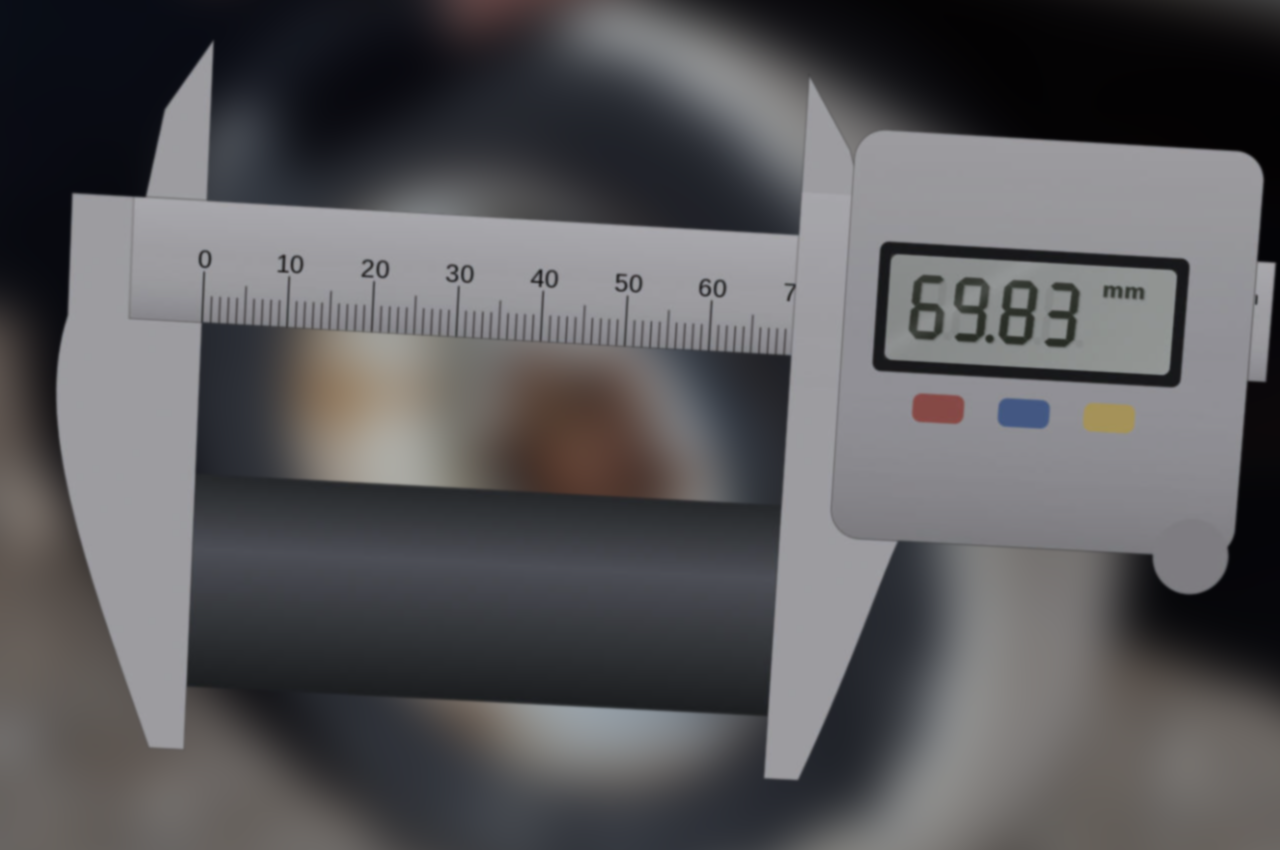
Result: 69.83 mm
